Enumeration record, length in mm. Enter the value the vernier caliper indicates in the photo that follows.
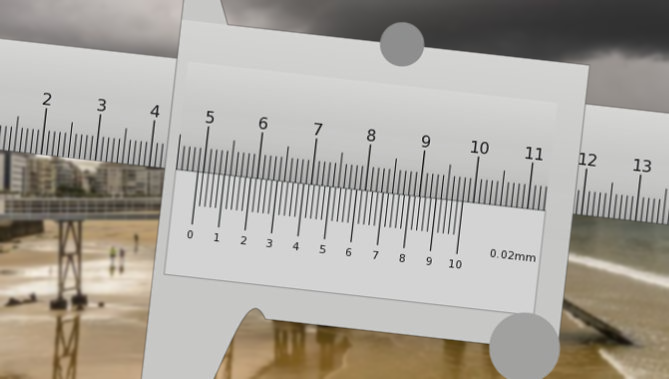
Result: 49.0 mm
